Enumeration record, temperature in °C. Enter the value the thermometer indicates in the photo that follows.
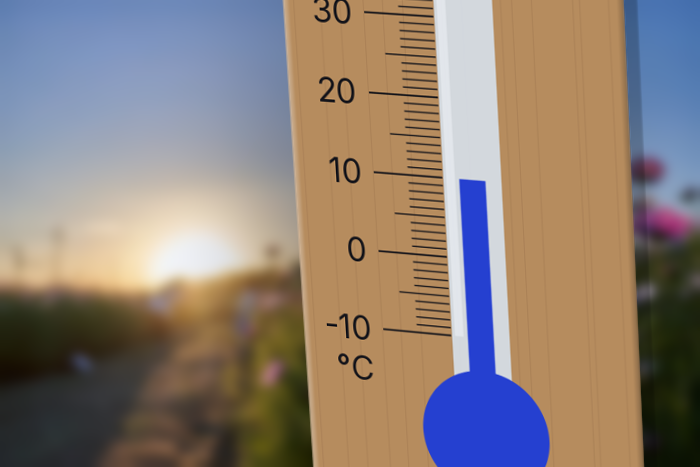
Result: 10 °C
